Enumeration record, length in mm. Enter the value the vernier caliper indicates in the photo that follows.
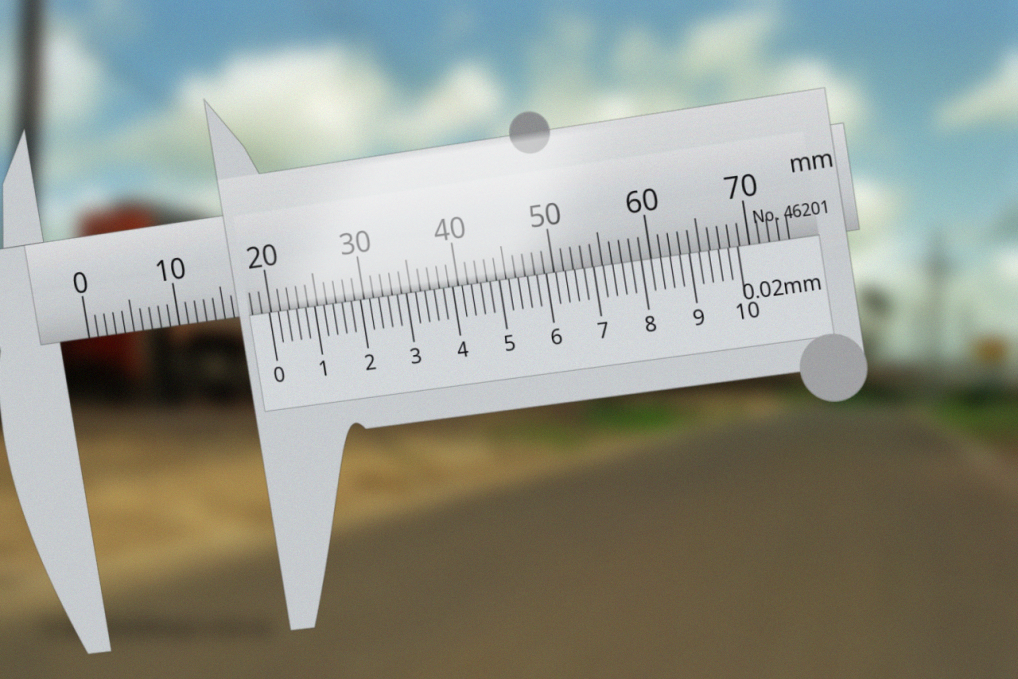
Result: 19.8 mm
